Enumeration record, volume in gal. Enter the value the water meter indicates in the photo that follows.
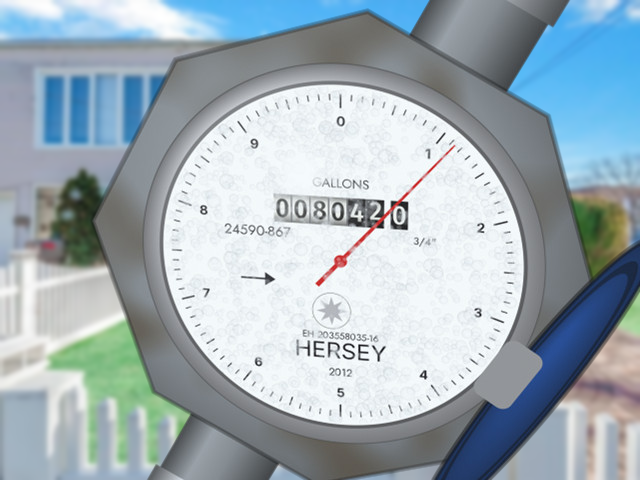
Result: 80421.1 gal
